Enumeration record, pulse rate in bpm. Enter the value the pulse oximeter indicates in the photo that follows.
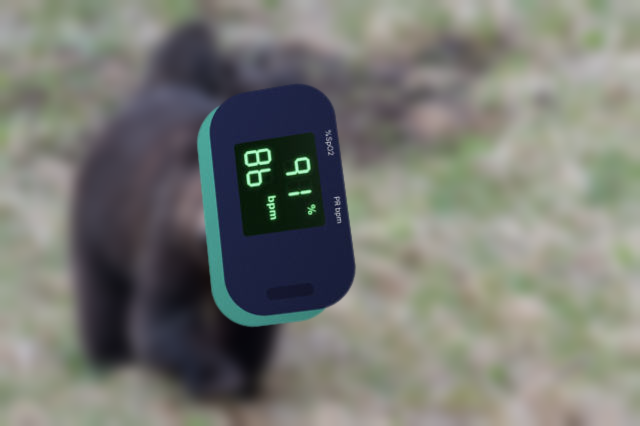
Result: 86 bpm
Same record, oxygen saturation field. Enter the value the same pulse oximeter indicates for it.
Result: 91 %
